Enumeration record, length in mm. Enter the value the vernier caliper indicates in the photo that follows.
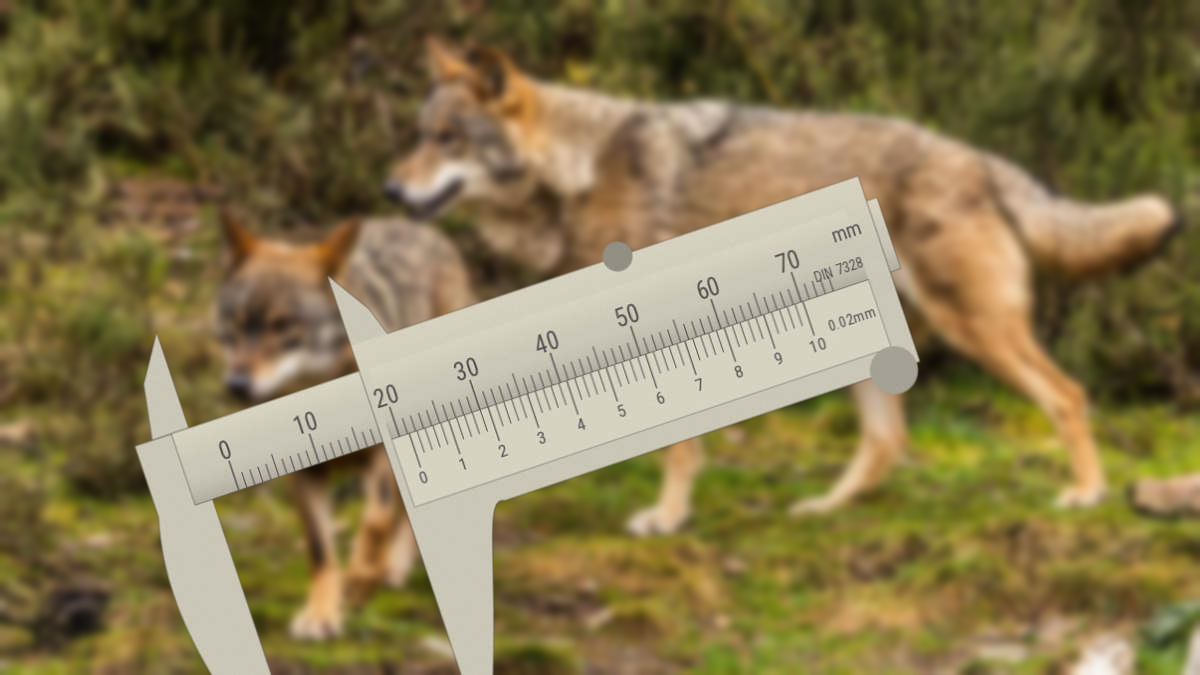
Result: 21.2 mm
